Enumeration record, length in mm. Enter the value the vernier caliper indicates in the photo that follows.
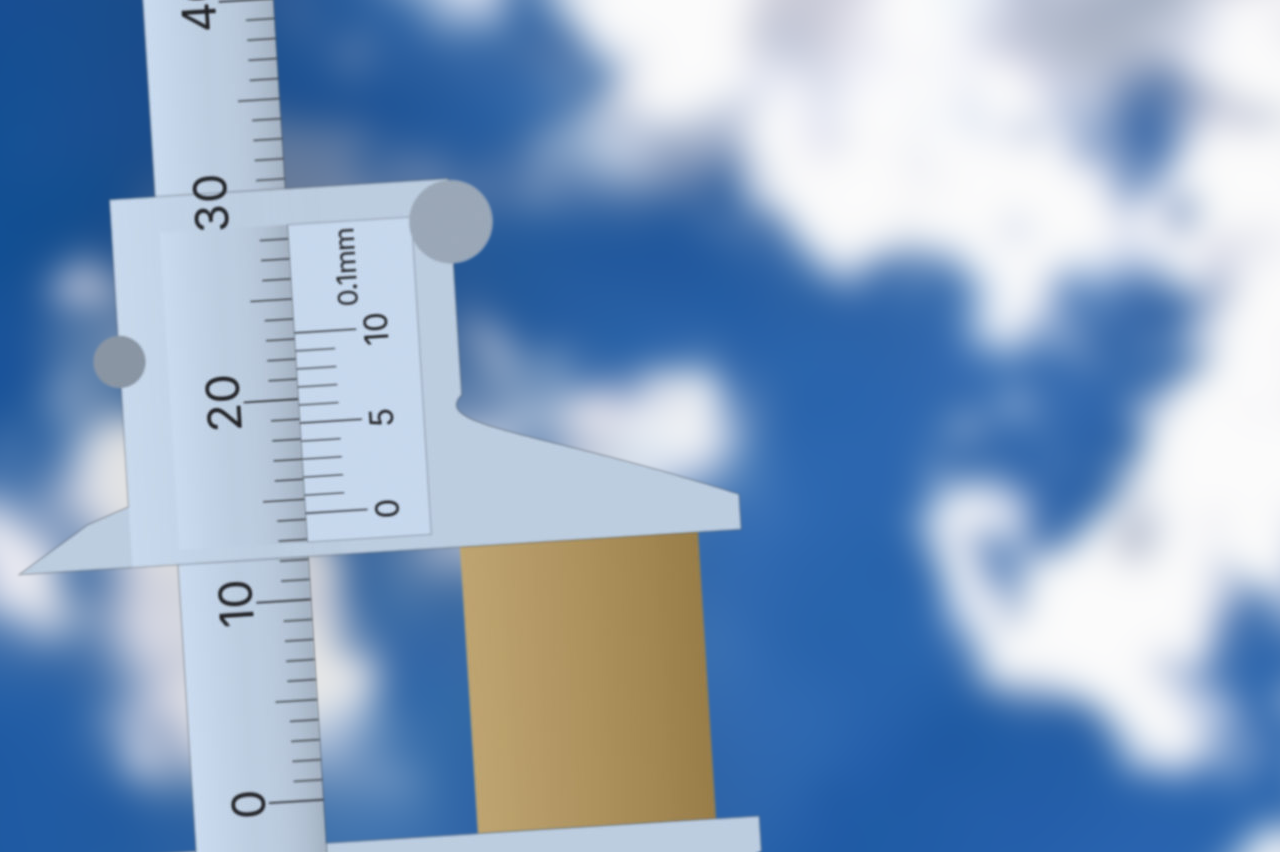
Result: 14.3 mm
